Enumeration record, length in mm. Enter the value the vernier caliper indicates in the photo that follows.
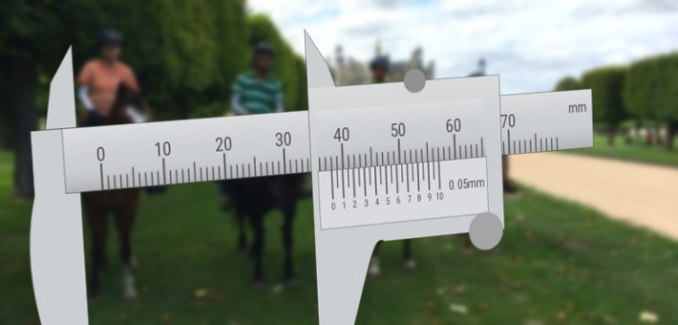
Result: 38.0 mm
